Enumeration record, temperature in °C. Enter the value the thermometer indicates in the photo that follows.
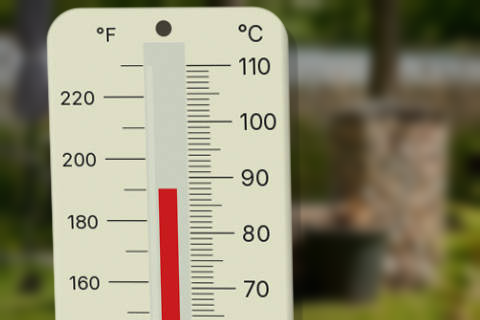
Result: 88 °C
